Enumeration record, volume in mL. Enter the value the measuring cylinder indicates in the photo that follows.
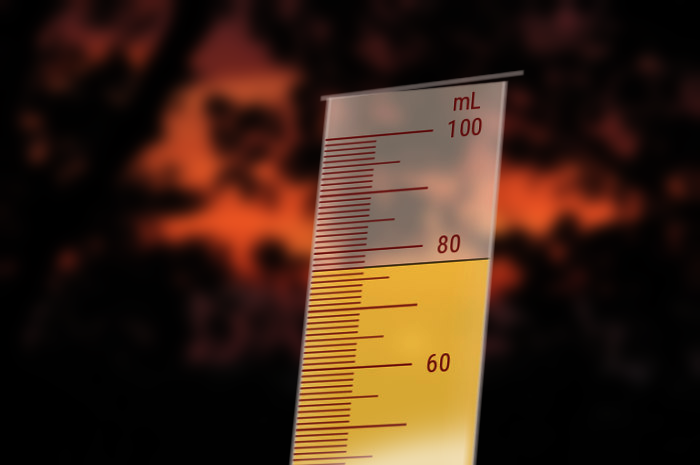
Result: 77 mL
